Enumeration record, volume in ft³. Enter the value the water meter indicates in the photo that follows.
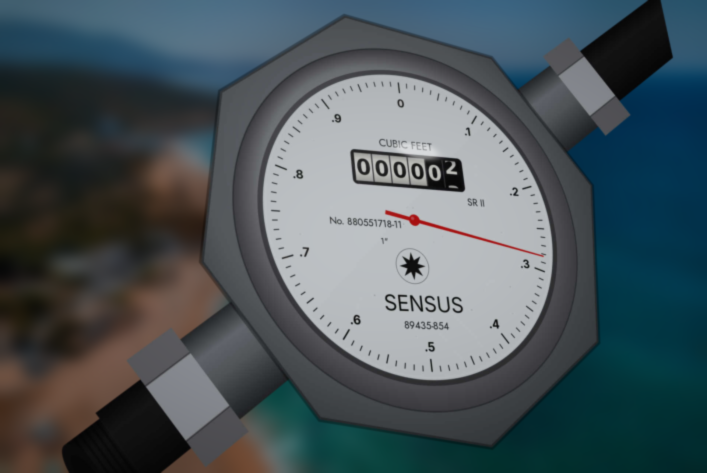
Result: 2.28 ft³
